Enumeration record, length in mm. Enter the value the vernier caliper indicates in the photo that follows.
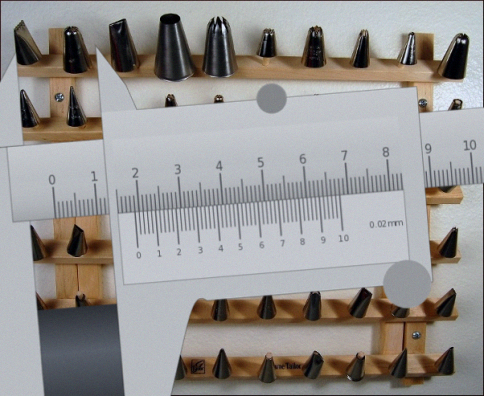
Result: 19.0 mm
